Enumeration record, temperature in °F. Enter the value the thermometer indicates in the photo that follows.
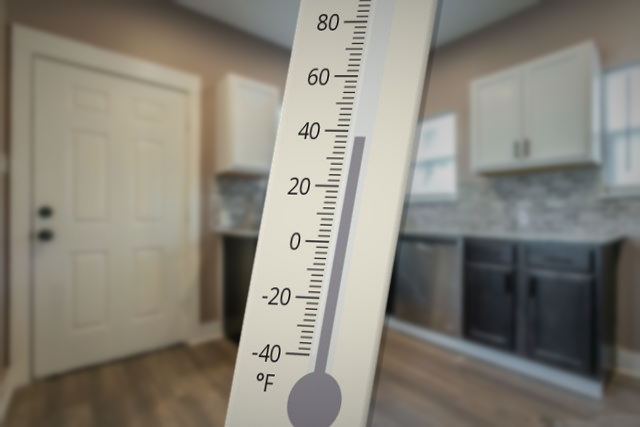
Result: 38 °F
